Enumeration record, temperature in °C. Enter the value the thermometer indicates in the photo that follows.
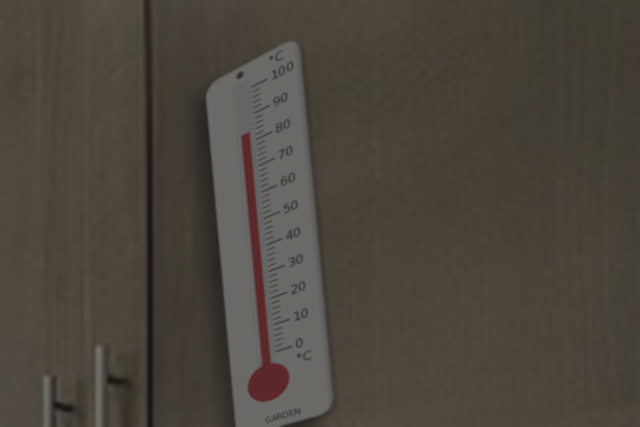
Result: 84 °C
